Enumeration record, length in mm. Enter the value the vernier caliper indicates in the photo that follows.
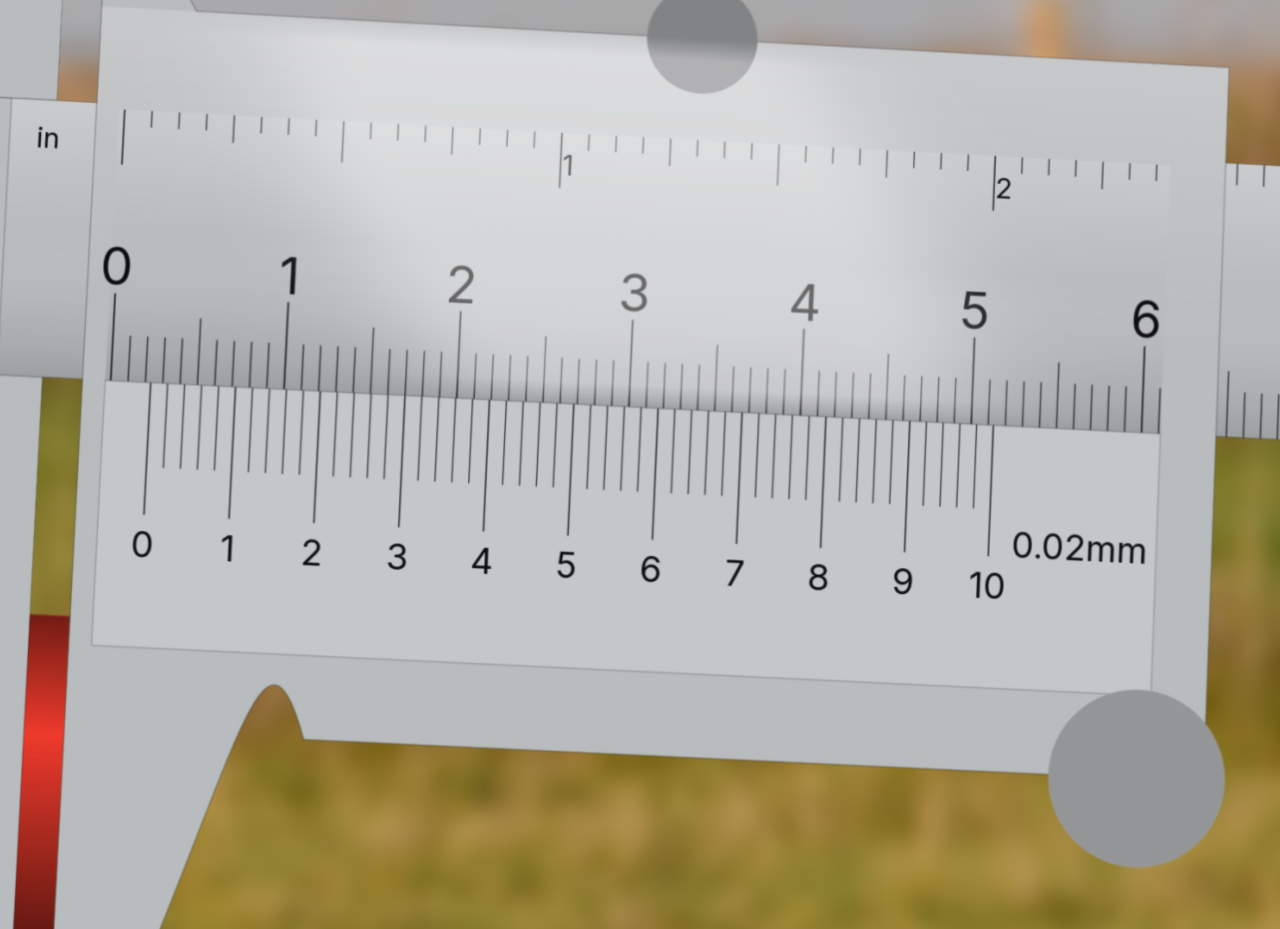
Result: 2.3 mm
